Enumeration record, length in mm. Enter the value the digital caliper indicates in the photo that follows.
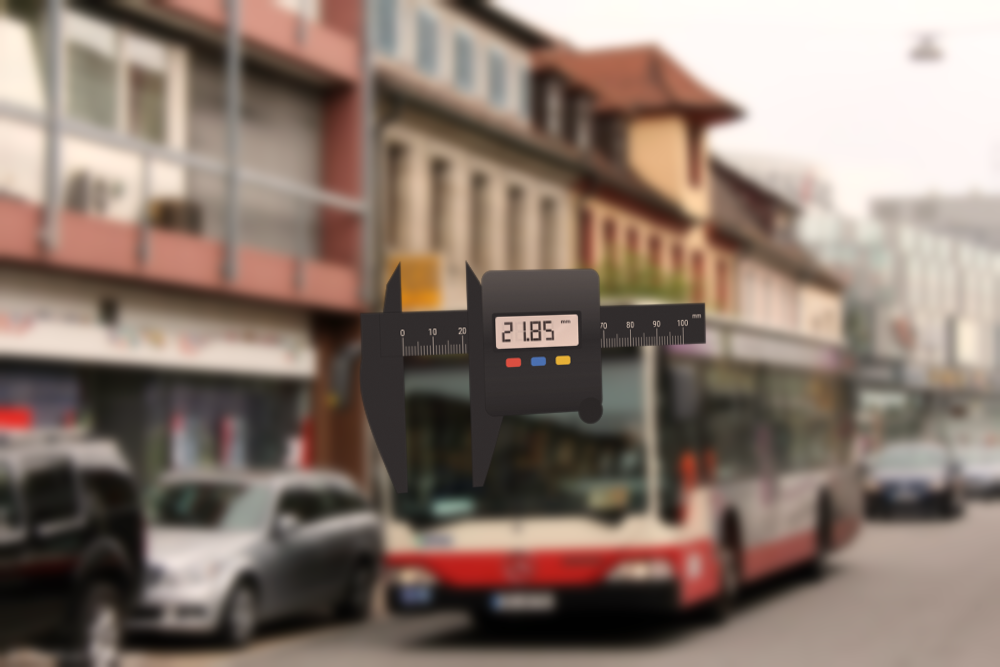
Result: 21.85 mm
